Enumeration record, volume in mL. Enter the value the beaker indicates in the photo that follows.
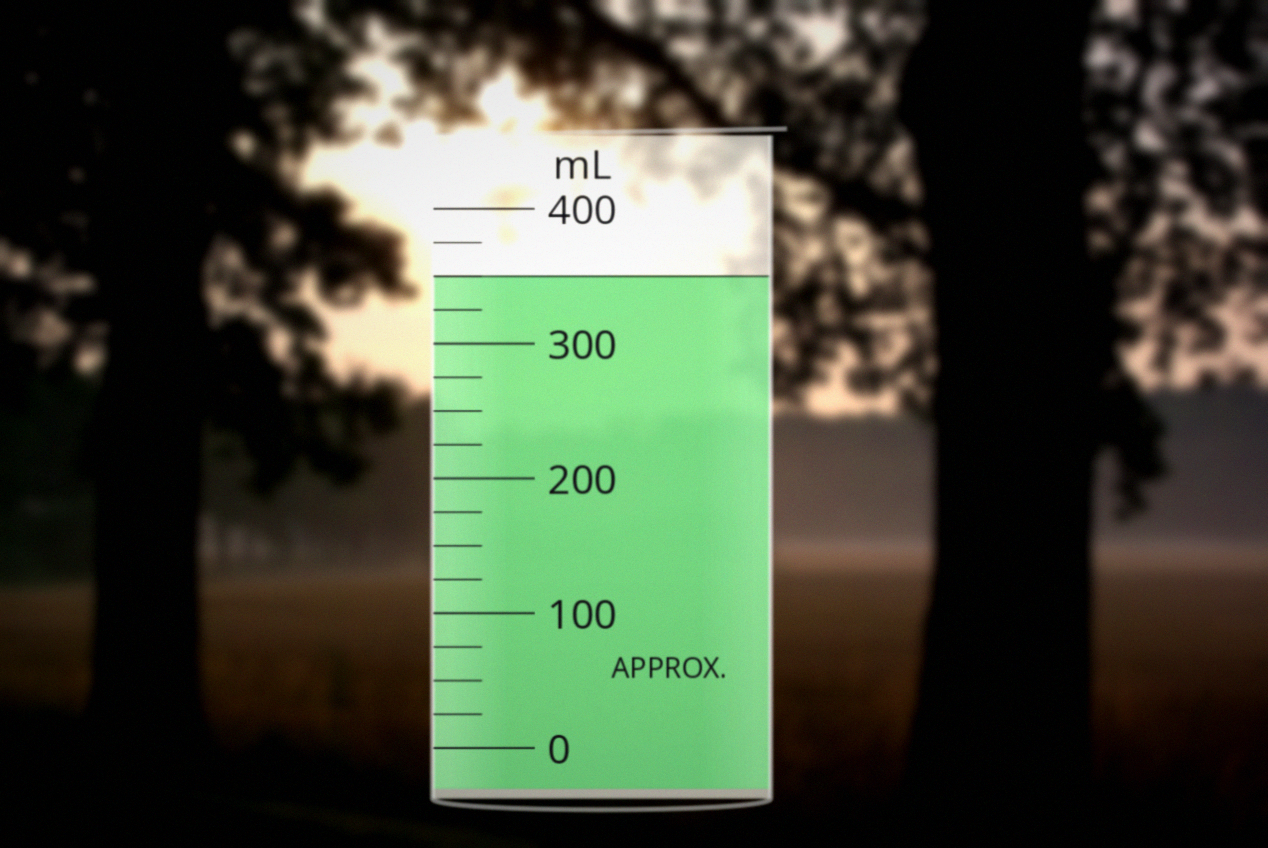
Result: 350 mL
